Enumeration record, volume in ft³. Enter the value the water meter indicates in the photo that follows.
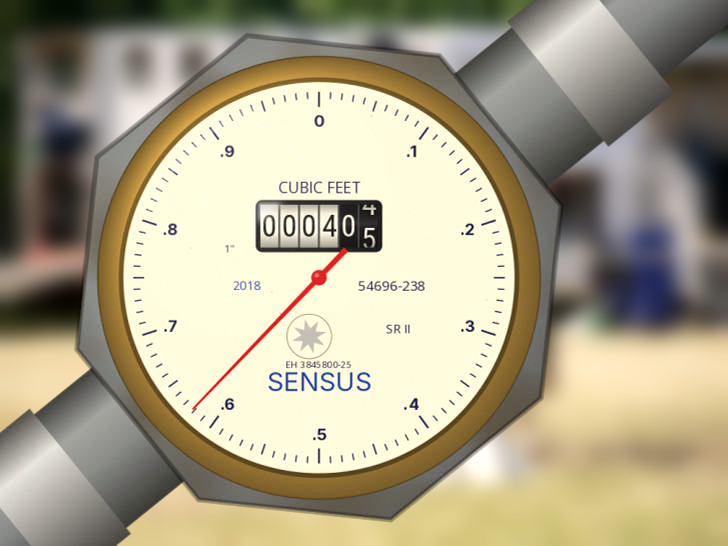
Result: 404.62 ft³
